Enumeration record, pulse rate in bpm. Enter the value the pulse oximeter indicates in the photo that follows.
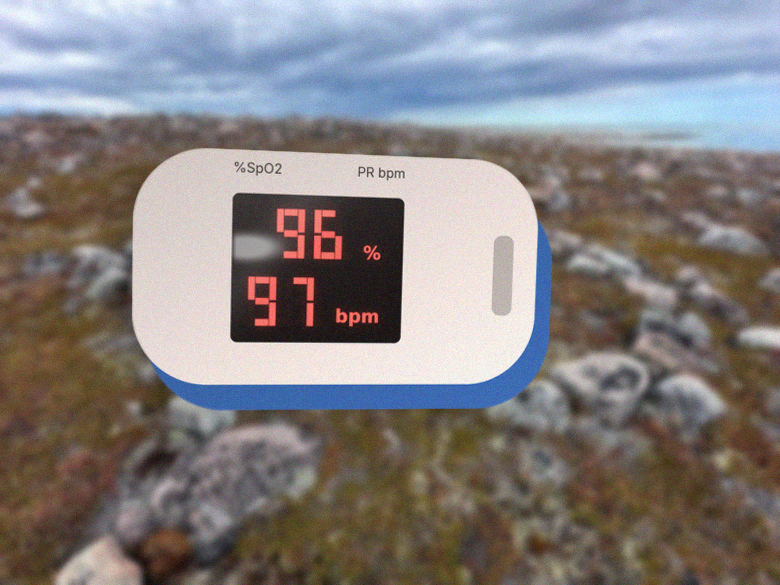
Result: 97 bpm
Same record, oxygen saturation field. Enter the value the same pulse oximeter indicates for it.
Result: 96 %
